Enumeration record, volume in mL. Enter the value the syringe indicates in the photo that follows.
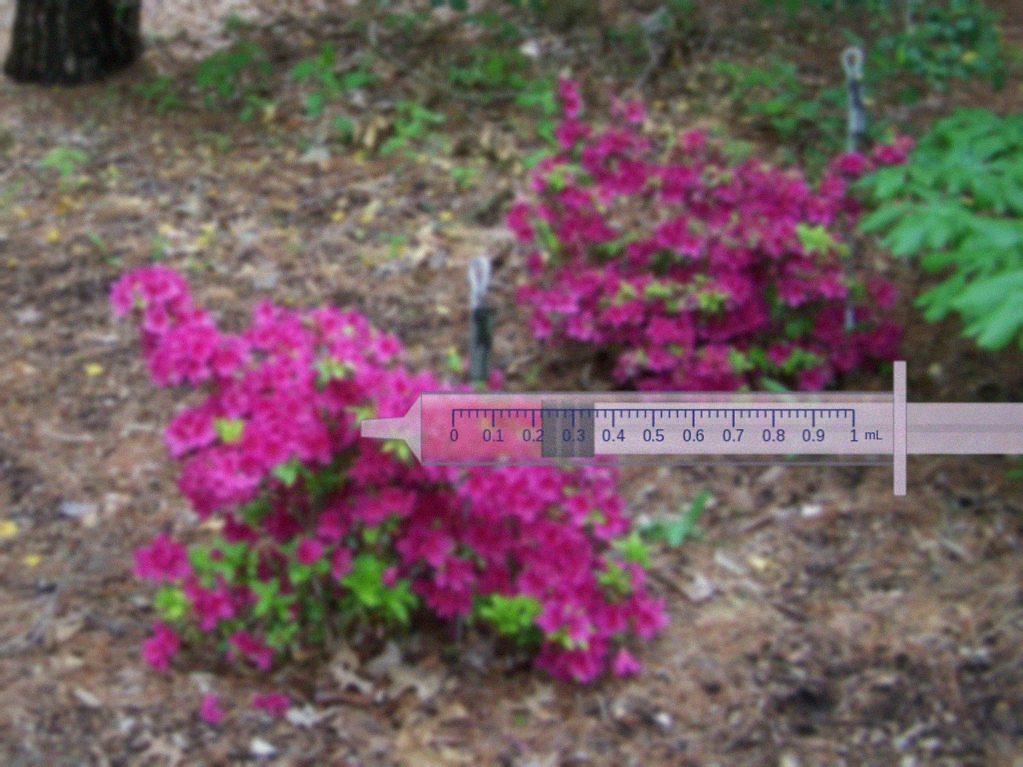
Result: 0.22 mL
